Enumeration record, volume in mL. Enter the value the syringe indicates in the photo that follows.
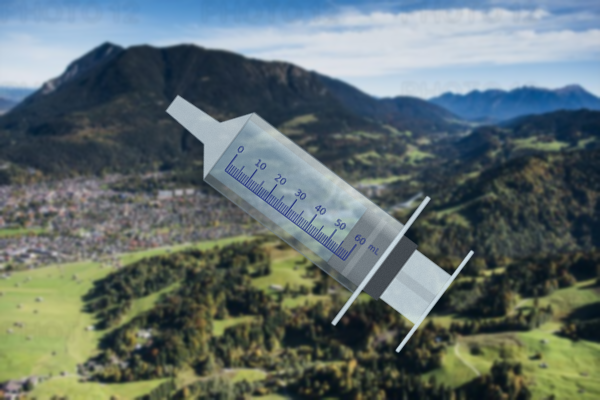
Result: 55 mL
